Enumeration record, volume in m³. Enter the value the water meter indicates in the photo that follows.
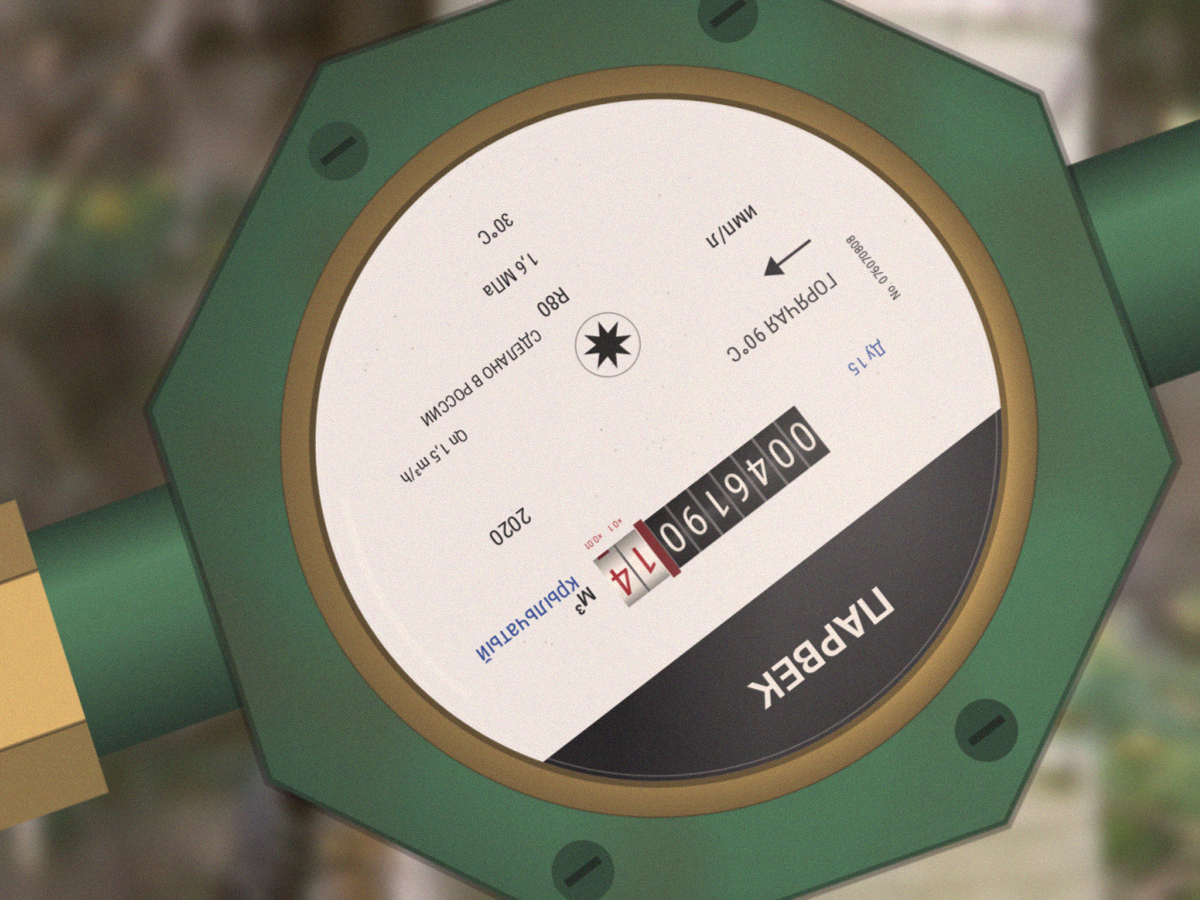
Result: 46190.14 m³
